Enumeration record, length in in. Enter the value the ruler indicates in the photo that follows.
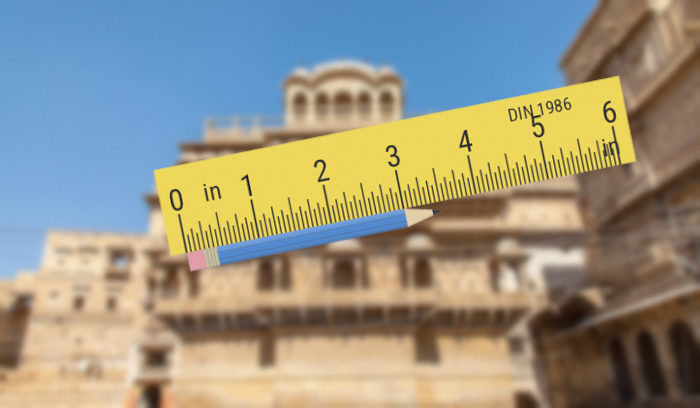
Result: 3.5 in
